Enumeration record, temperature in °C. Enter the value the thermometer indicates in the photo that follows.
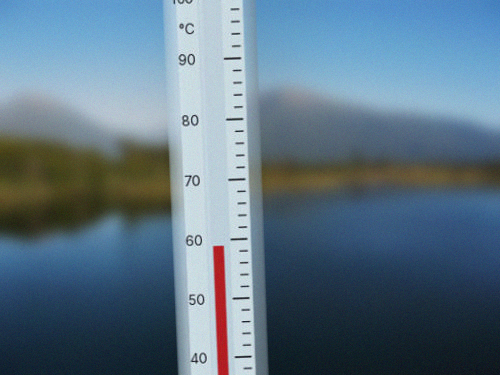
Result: 59 °C
